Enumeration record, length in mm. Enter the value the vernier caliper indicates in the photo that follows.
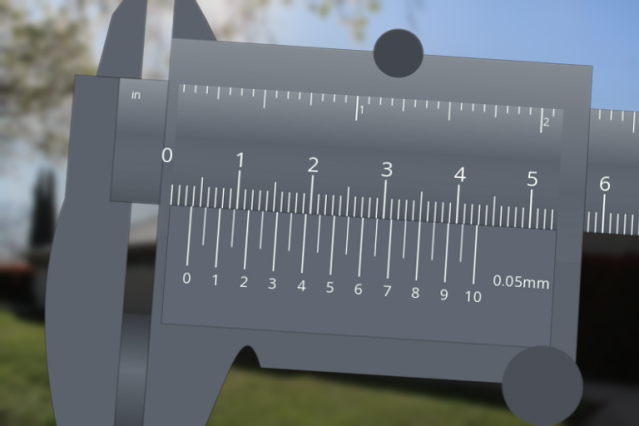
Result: 3.8 mm
